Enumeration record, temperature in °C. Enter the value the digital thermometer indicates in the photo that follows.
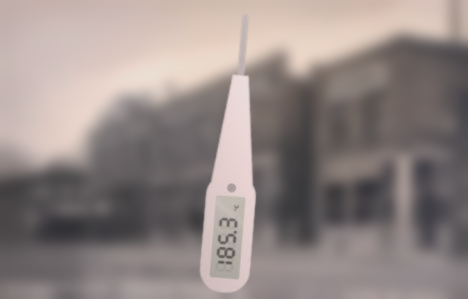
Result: 185.3 °C
